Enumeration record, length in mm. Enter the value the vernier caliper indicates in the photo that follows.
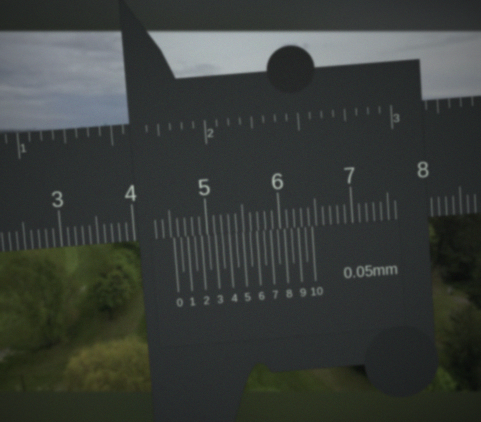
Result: 45.4 mm
